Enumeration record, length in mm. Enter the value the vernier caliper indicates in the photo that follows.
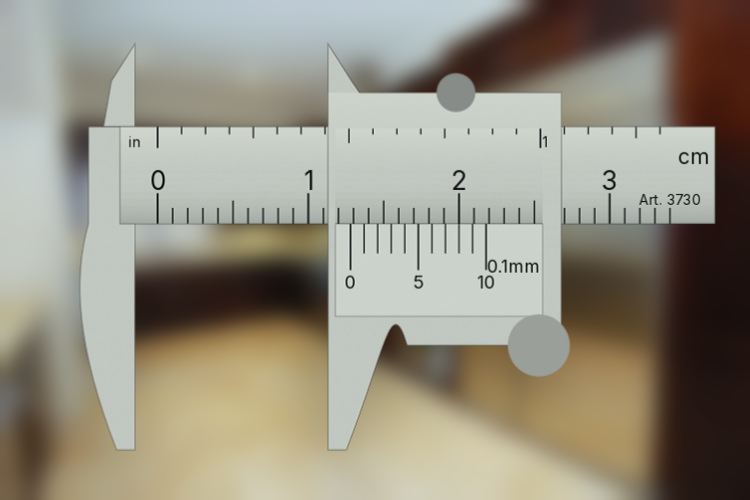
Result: 12.8 mm
